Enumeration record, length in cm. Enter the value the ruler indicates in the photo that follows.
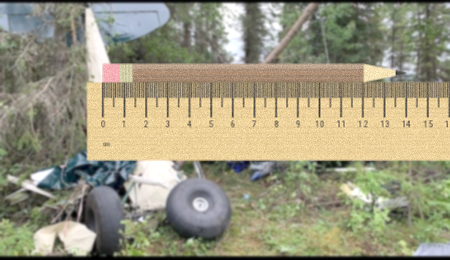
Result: 14 cm
